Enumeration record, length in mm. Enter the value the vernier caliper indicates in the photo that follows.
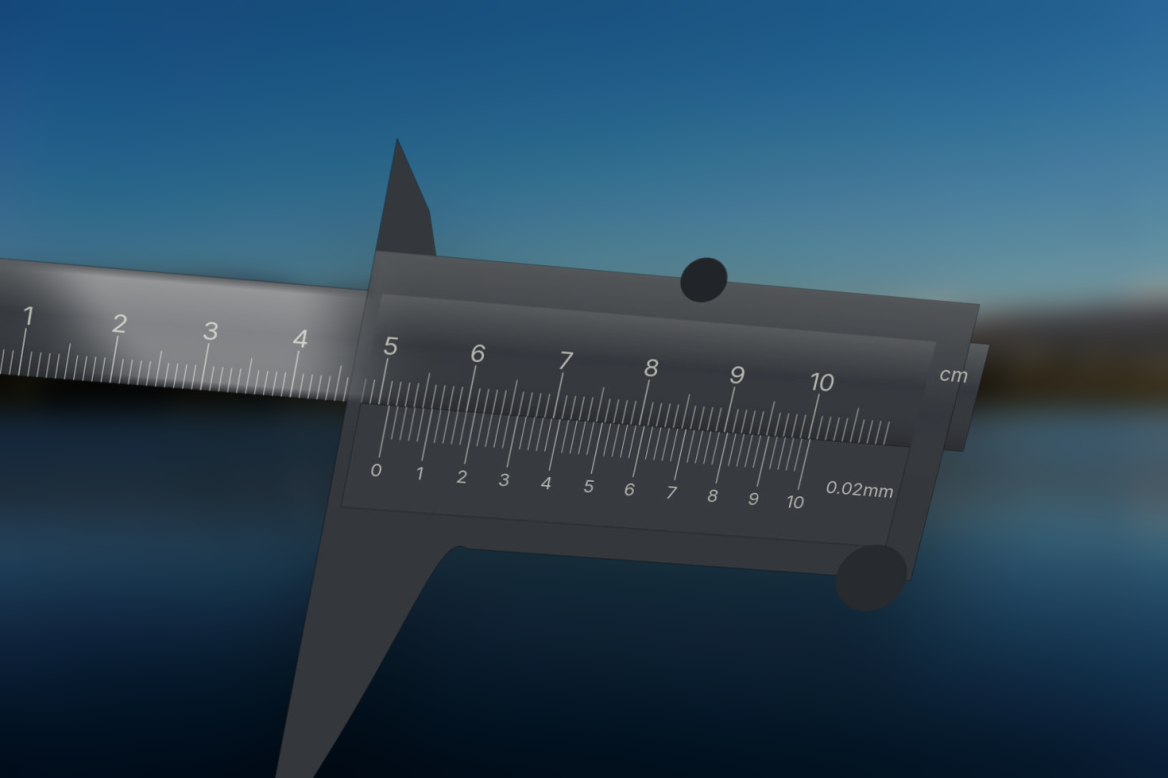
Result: 51.2 mm
